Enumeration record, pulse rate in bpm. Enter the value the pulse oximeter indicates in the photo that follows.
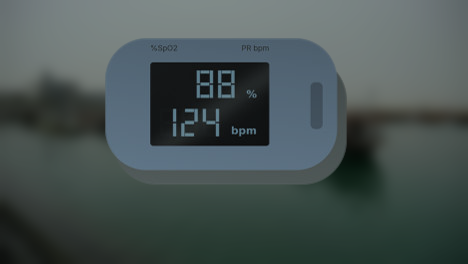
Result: 124 bpm
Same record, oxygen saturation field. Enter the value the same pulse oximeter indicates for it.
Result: 88 %
